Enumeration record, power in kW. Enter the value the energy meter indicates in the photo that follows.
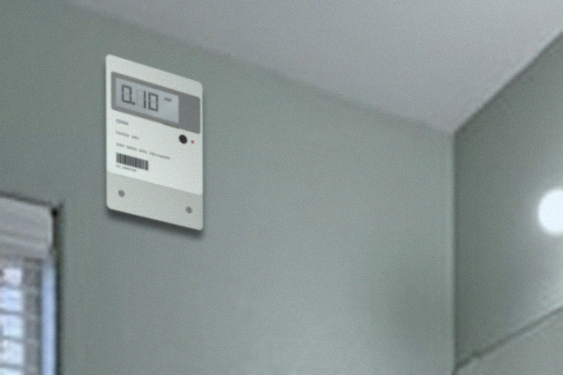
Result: 0.10 kW
